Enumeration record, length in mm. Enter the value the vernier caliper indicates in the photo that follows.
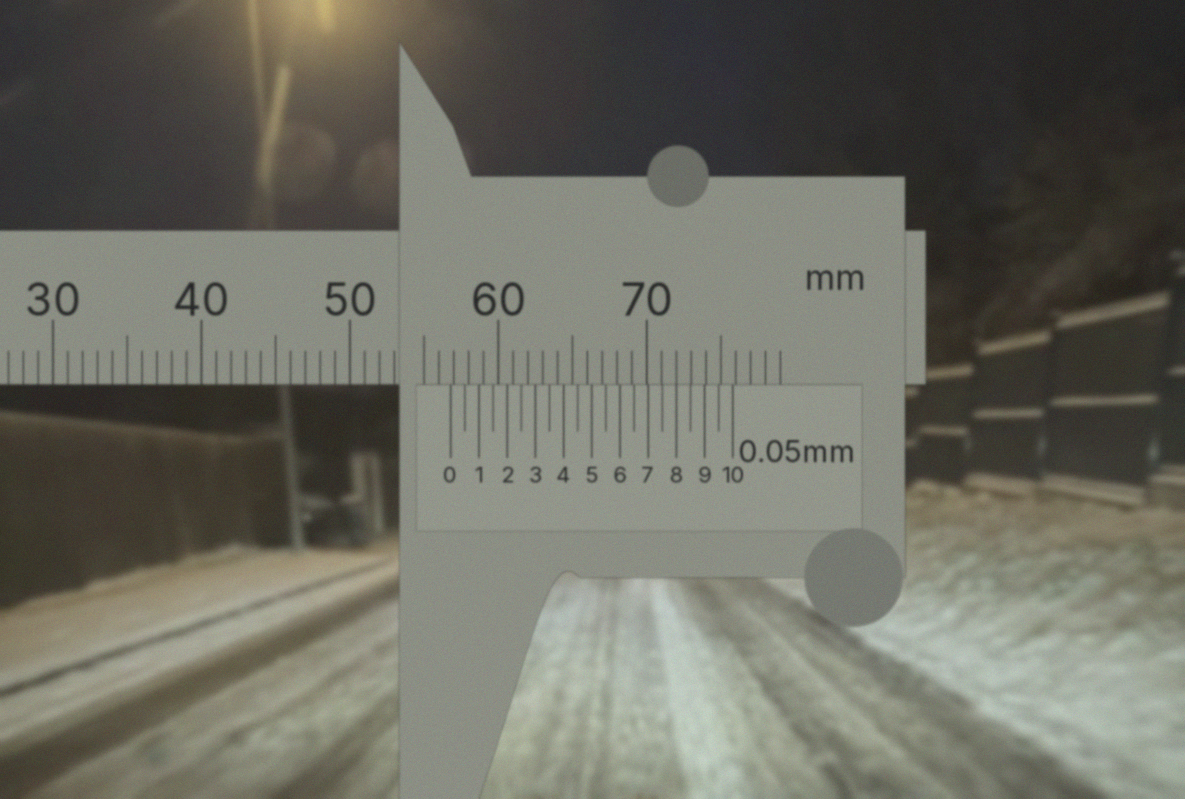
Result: 56.8 mm
